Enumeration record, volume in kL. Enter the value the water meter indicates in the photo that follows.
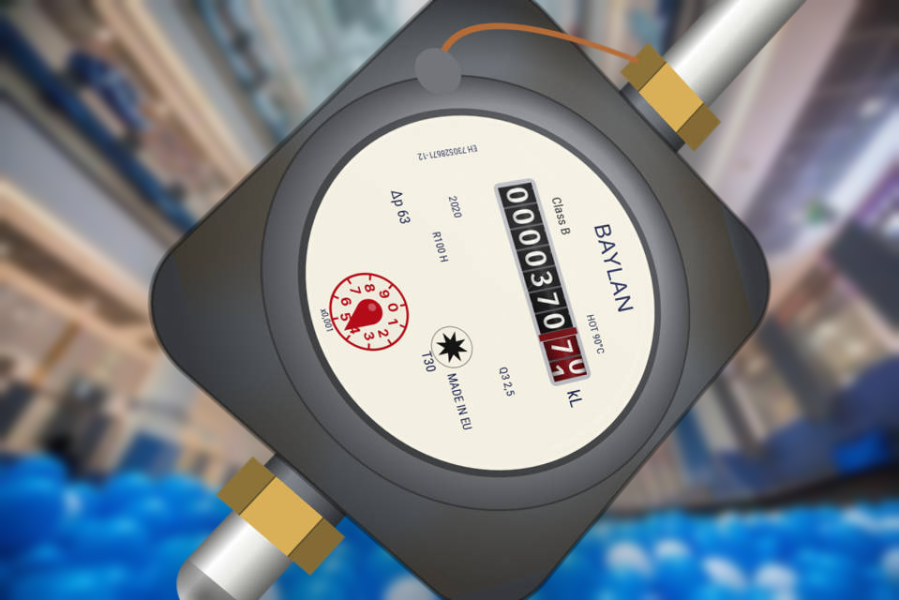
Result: 370.704 kL
